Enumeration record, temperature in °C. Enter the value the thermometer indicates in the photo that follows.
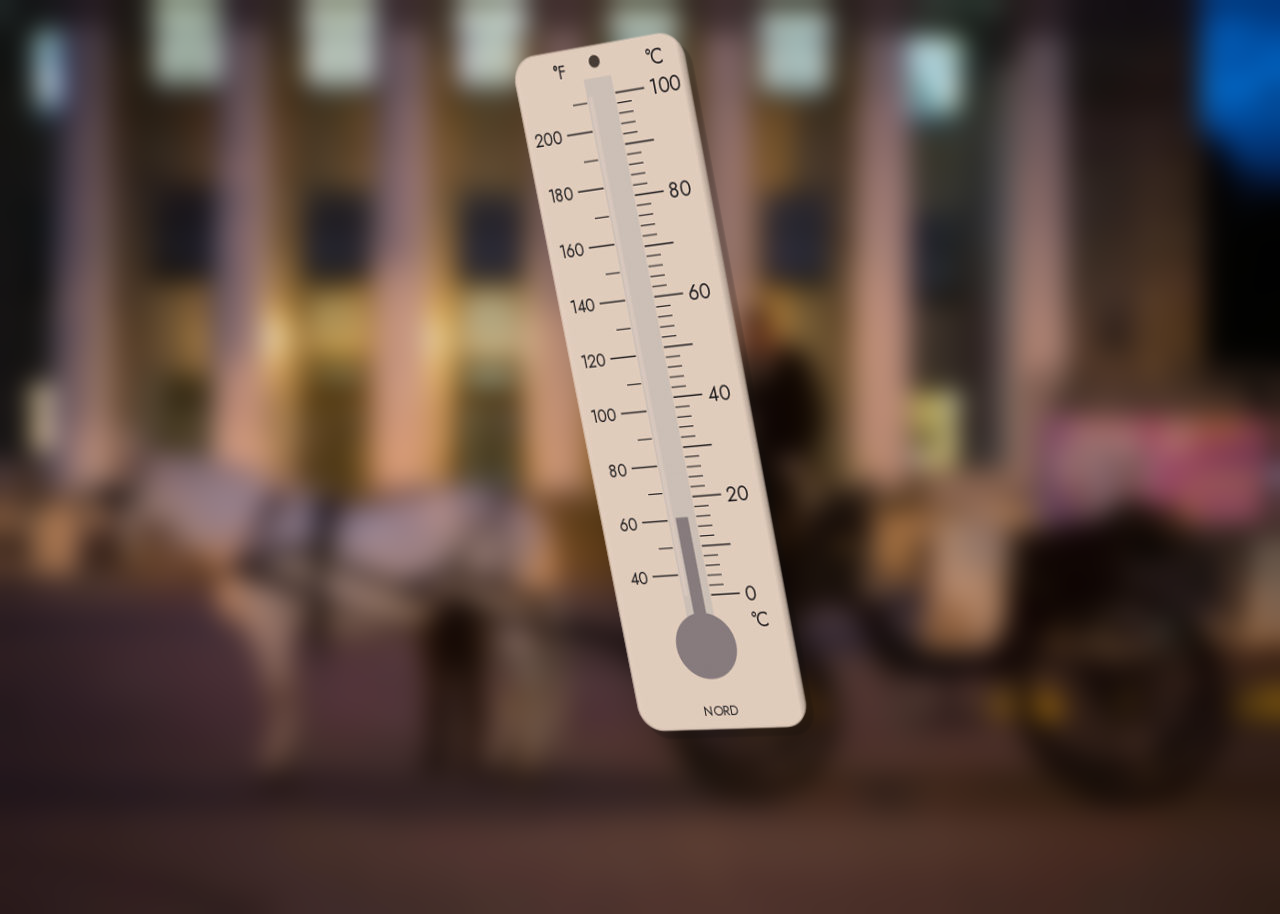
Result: 16 °C
